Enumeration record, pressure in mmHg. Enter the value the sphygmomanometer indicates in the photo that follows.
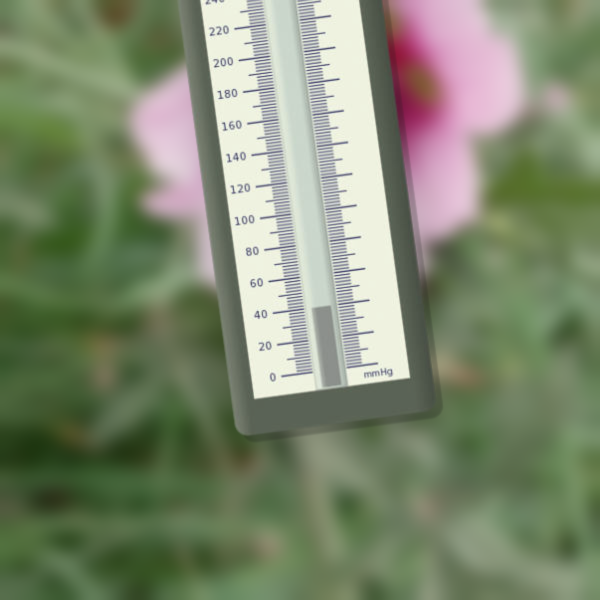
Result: 40 mmHg
